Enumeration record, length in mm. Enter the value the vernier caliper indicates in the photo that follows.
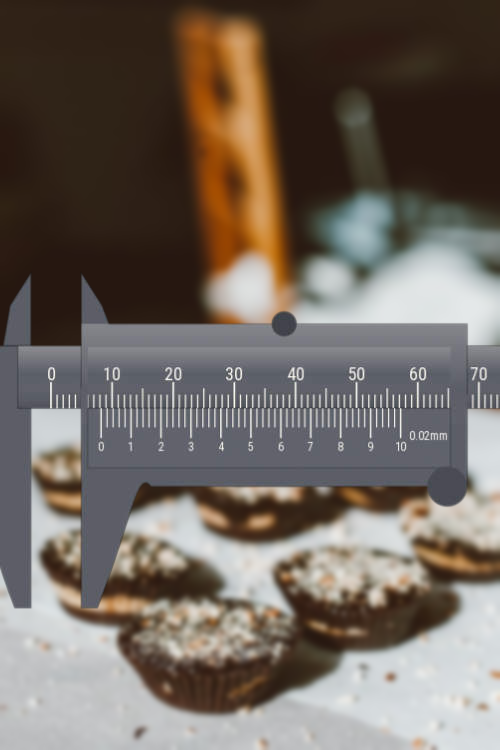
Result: 8.2 mm
